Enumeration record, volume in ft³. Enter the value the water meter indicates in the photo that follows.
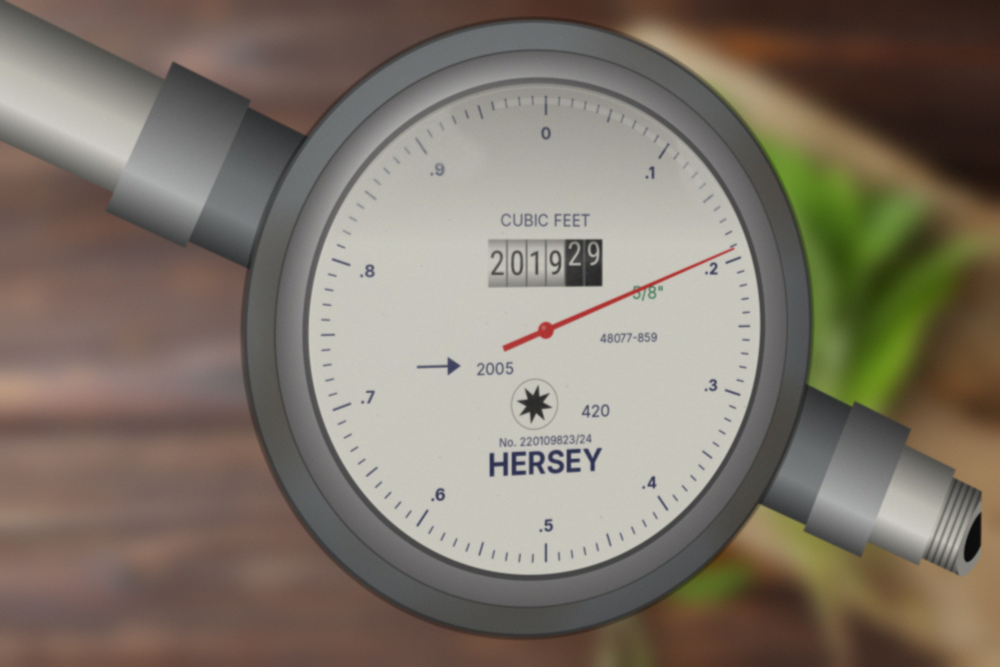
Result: 201929.19 ft³
